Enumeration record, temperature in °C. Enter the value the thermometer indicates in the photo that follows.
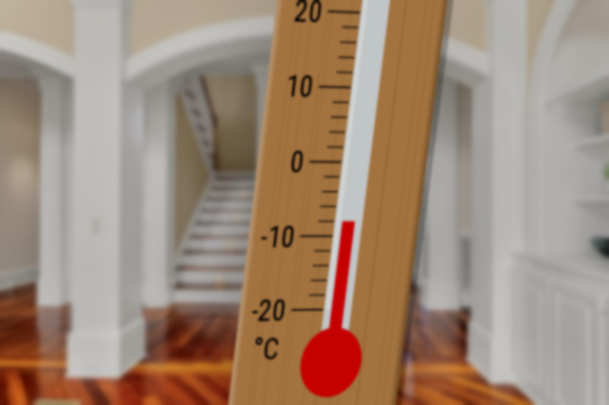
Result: -8 °C
